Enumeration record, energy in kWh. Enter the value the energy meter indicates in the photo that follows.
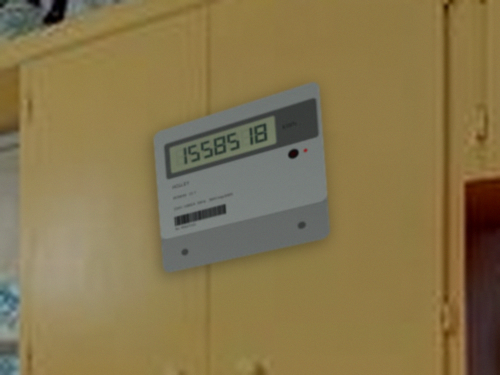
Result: 1558518 kWh
